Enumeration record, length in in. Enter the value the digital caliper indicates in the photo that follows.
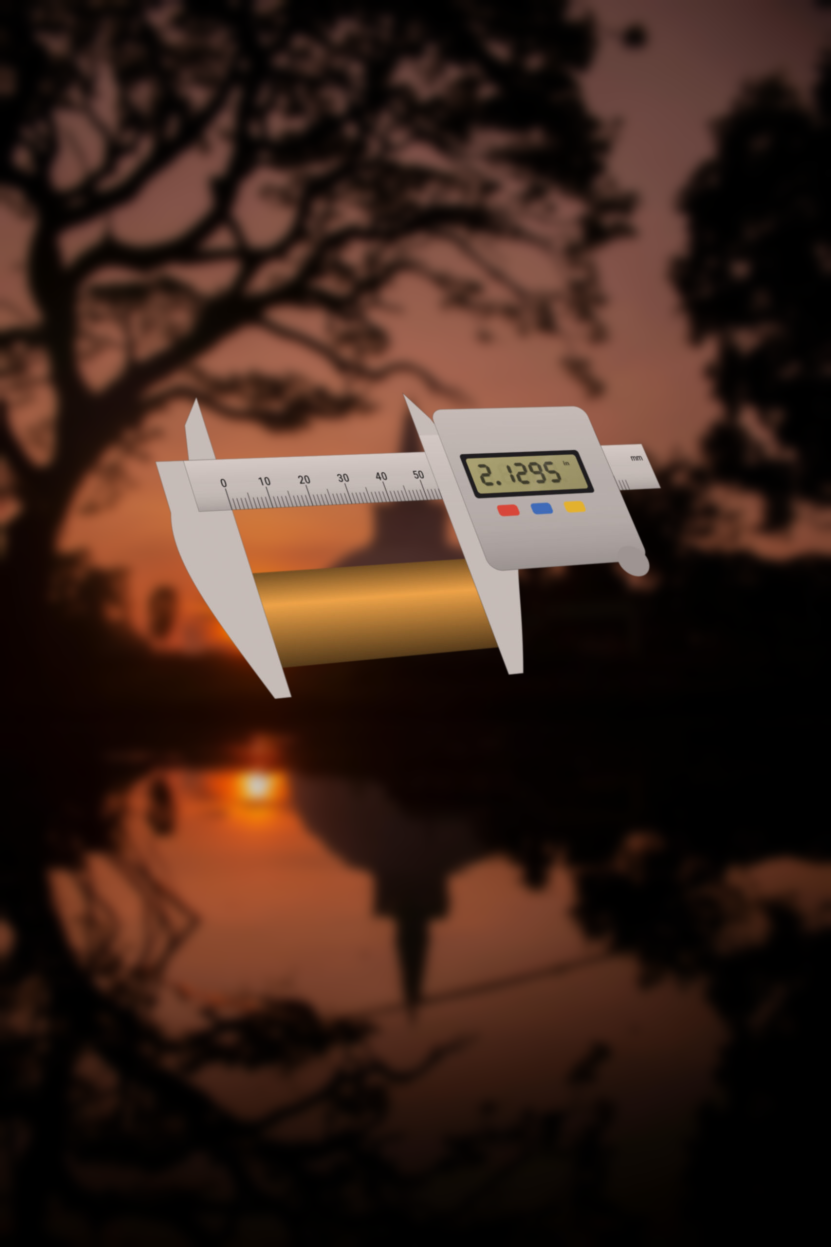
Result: 2.1295 in
